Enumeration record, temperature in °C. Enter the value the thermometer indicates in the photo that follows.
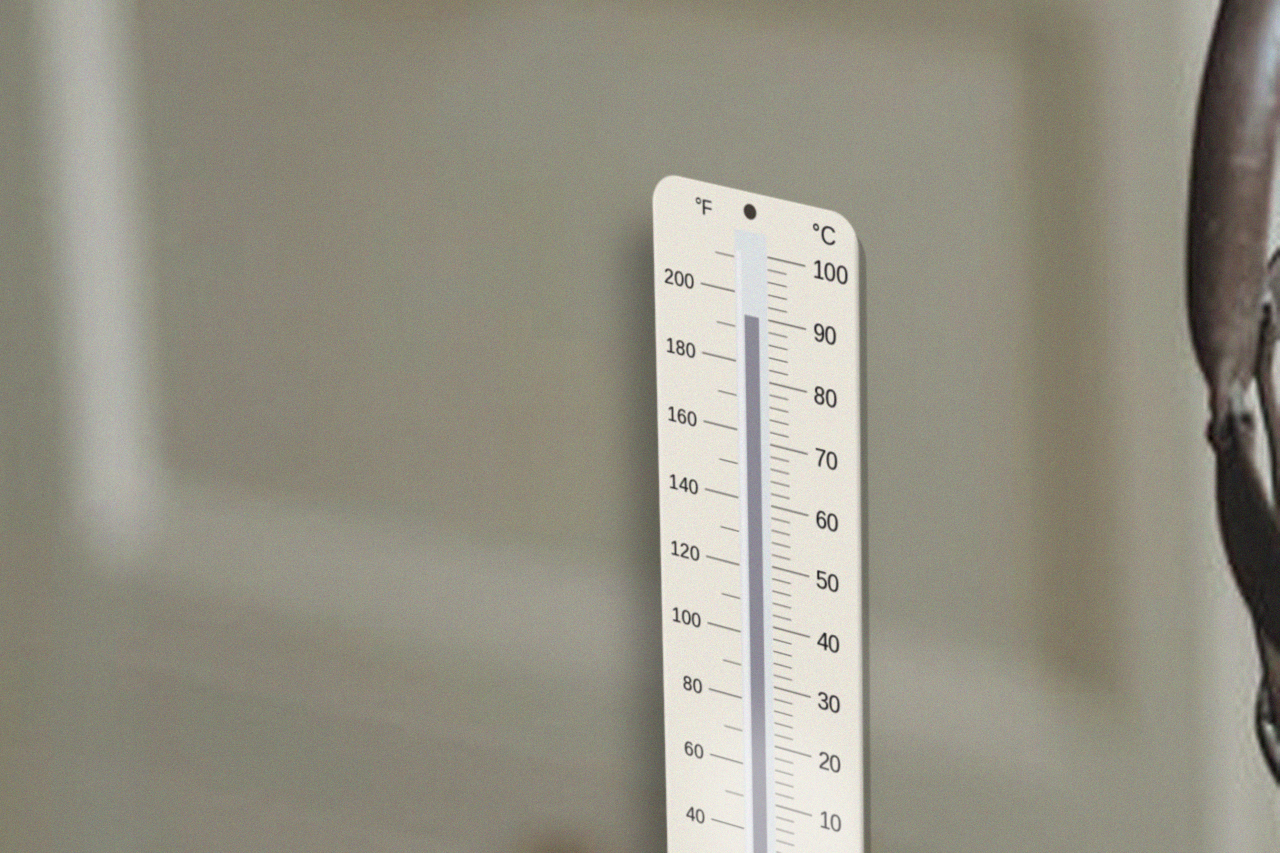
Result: 90 °C
